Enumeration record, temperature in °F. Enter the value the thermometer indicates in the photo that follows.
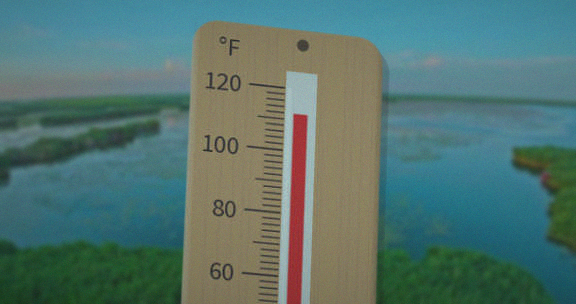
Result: 112 °F
